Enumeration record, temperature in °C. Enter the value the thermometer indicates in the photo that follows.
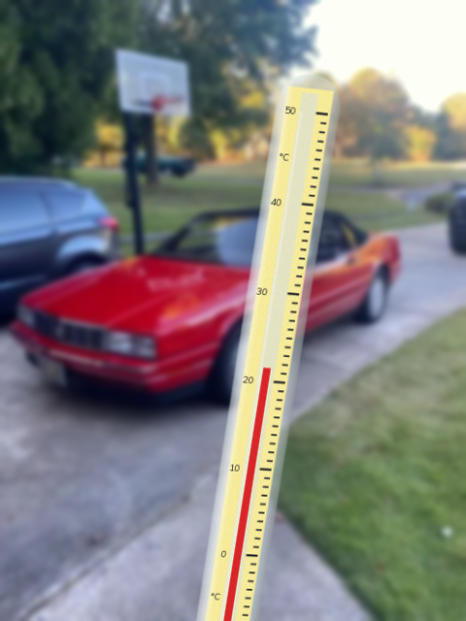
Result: 21.5 °C
